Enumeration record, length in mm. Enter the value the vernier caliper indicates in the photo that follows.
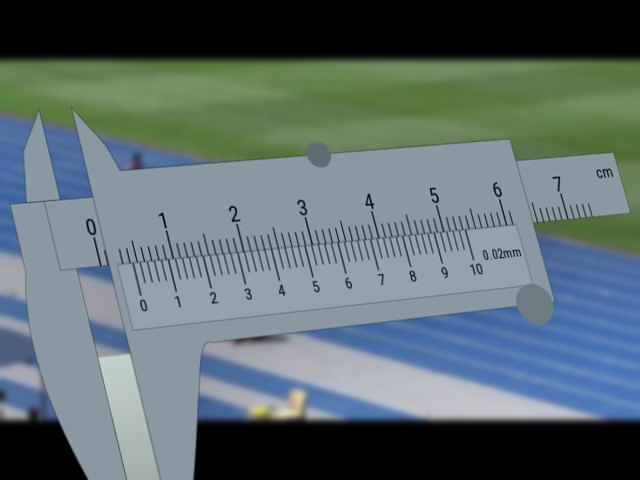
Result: 4.4 mm
